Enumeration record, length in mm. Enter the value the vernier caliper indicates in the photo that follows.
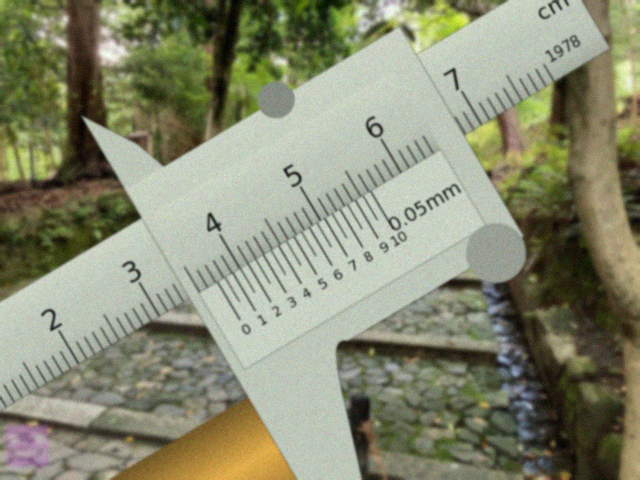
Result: 37.2 mm
